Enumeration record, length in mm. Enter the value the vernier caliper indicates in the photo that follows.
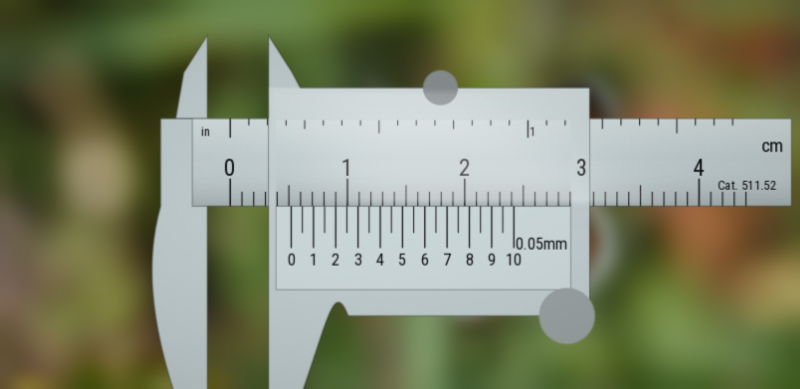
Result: 5.2 mm
